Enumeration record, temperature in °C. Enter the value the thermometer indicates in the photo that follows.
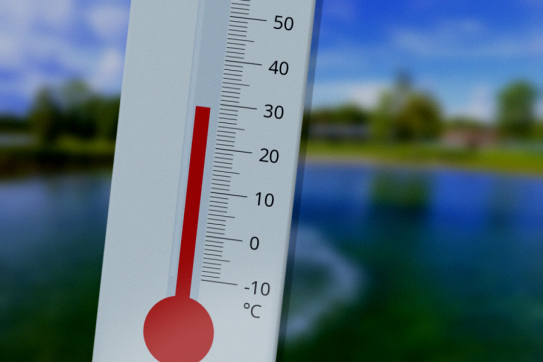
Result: 29 °C
